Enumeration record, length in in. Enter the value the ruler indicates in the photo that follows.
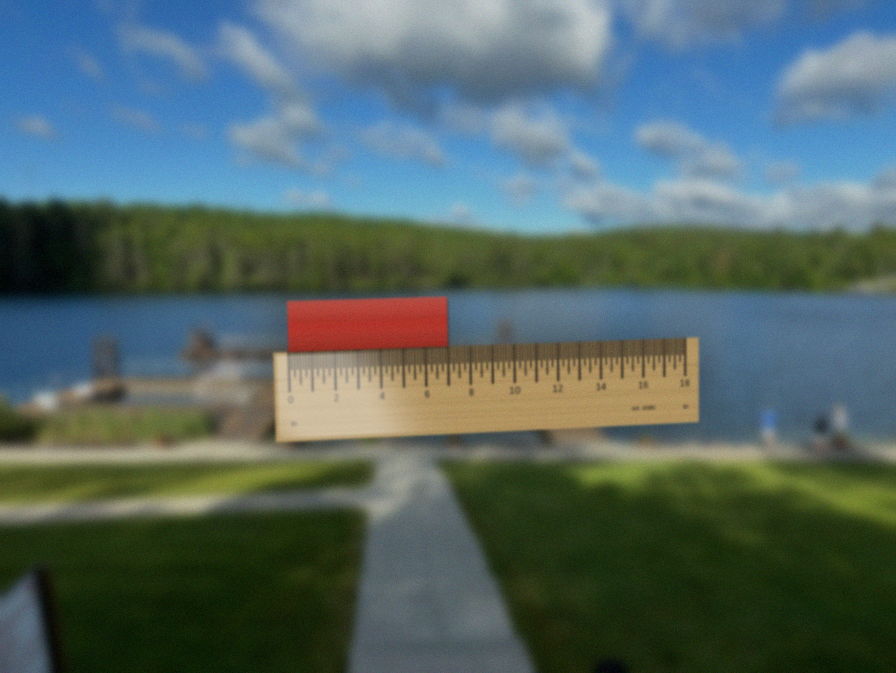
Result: 7 in
